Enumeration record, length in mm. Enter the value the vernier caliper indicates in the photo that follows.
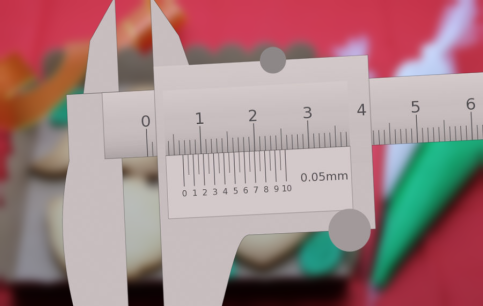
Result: 6.6 mm
